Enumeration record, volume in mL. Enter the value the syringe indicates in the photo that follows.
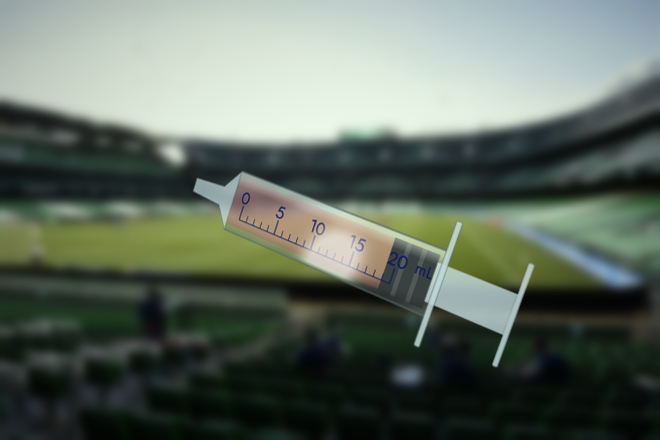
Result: 19 mL
